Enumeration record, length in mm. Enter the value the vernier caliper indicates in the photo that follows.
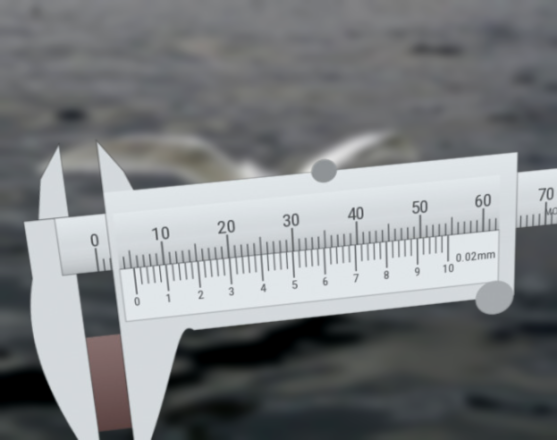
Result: 5.4 mm
